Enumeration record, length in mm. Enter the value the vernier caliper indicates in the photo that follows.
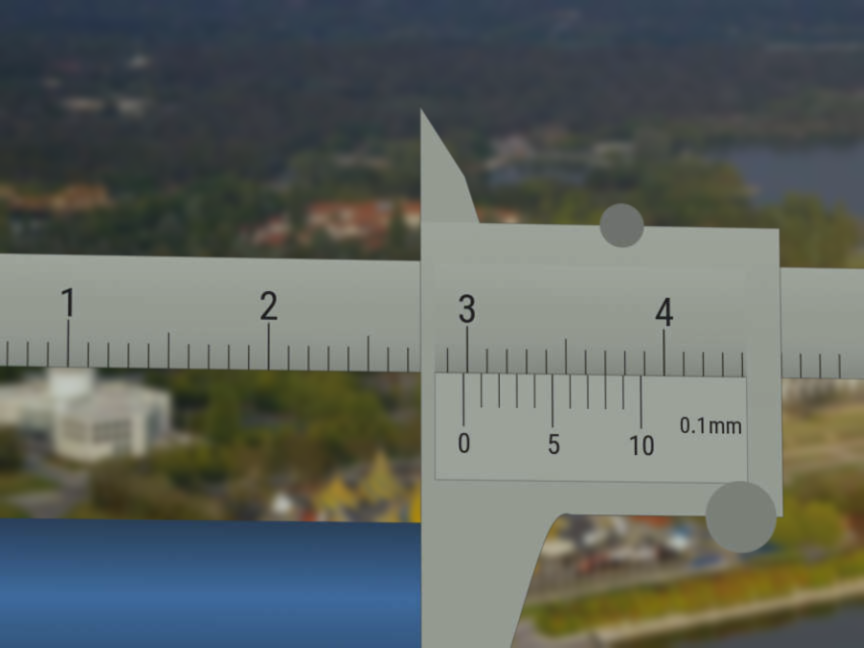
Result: 29.8 mm
